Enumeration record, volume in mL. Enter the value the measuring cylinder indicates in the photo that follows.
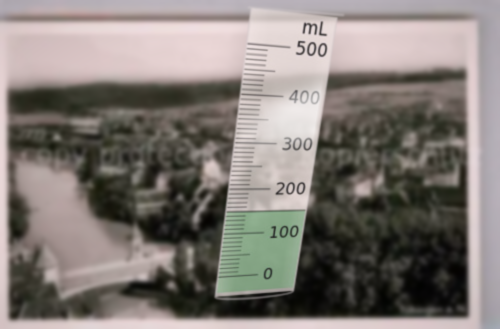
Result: 150 mL
